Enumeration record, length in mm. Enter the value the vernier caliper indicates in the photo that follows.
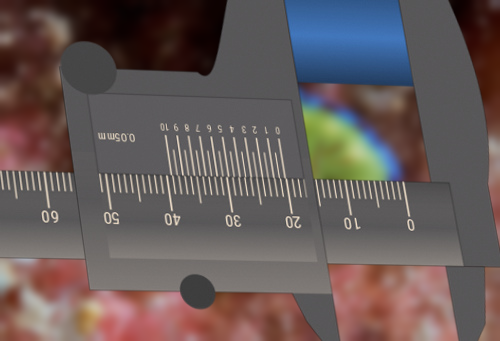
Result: 20.2 mm
